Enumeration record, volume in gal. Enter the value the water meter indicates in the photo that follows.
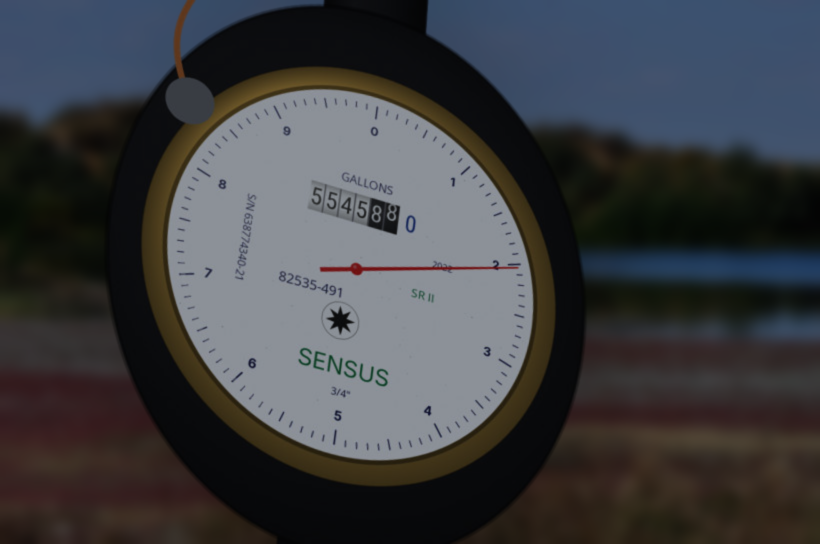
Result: 5545882.0 gal
